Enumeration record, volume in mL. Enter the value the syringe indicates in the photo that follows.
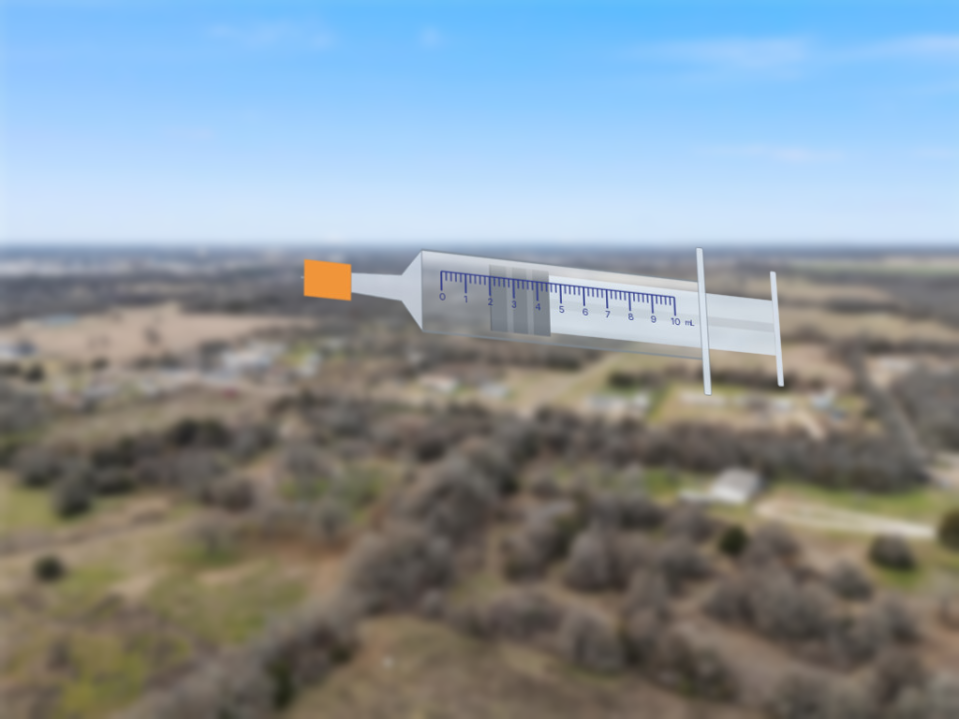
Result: 2 mL
